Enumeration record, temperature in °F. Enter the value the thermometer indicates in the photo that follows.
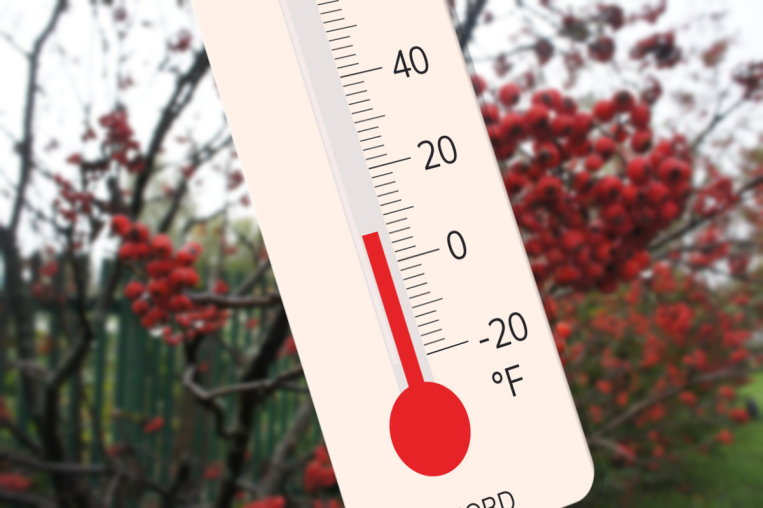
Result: 7 °F
